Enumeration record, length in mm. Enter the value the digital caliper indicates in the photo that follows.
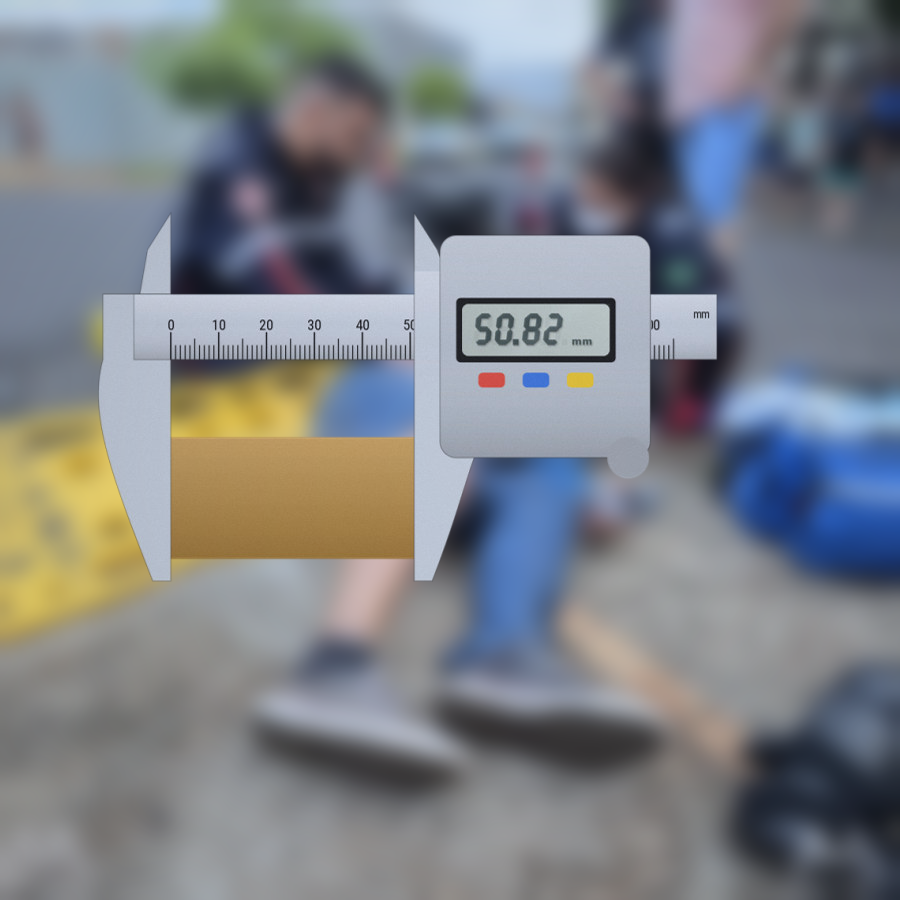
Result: 50.82 mm
